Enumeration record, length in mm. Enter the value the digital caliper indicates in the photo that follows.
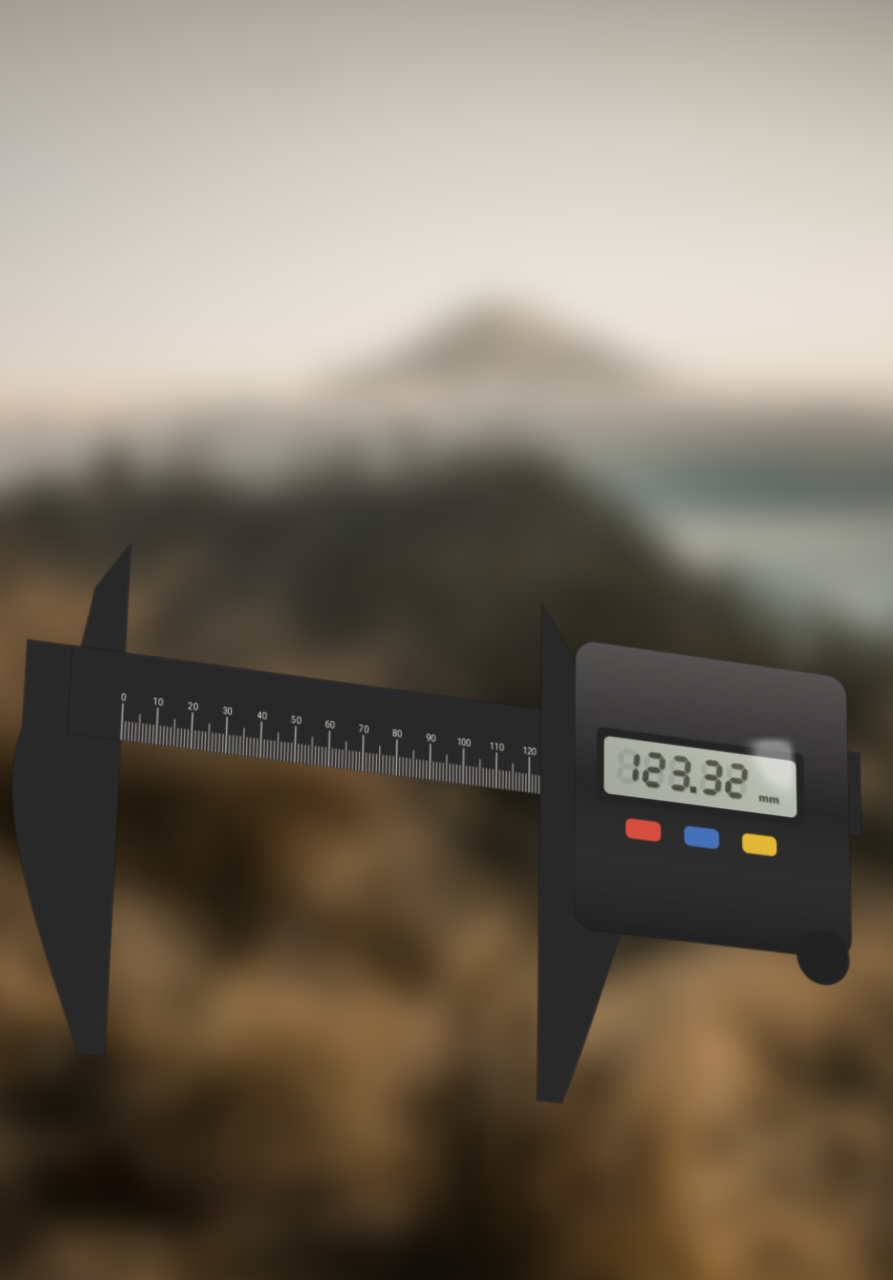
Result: 123.32 mm
